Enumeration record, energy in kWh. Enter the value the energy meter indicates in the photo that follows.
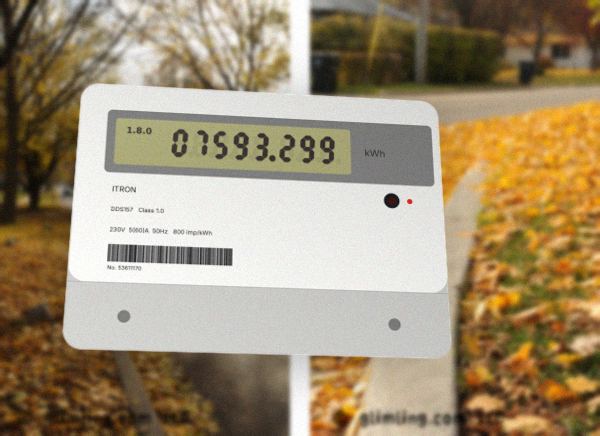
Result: 7593.299 kWh
